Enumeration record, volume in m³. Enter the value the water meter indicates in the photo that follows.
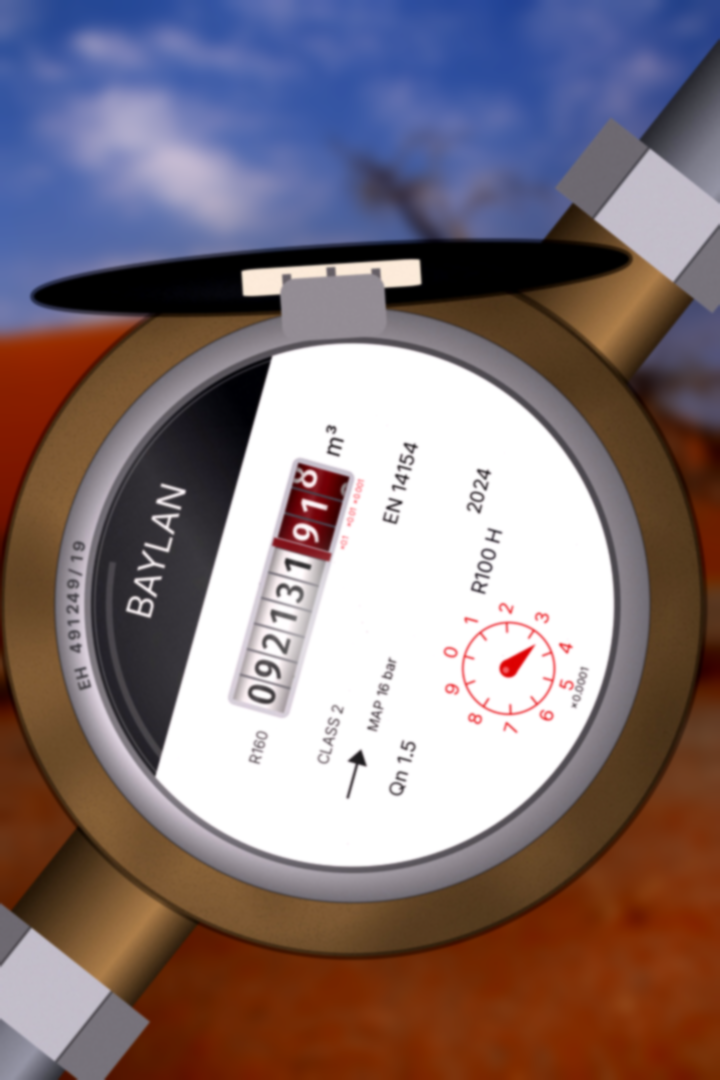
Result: 92131.9183 m³
